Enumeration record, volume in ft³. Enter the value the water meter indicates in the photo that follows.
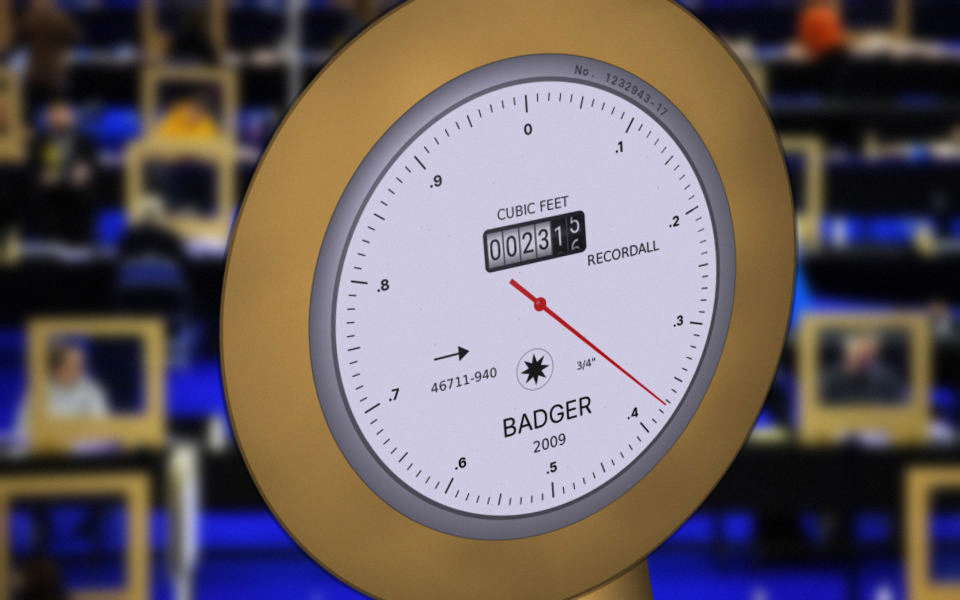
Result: 2315.37 ft³
